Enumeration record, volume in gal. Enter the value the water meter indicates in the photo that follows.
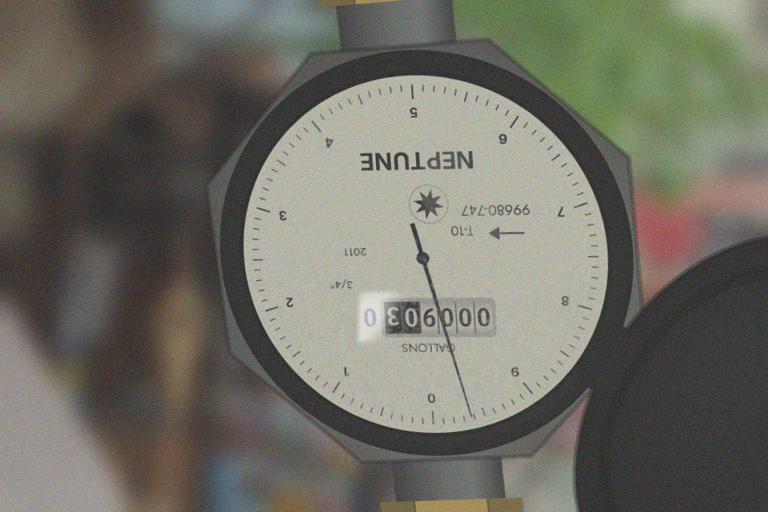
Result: 9029.6 gal
